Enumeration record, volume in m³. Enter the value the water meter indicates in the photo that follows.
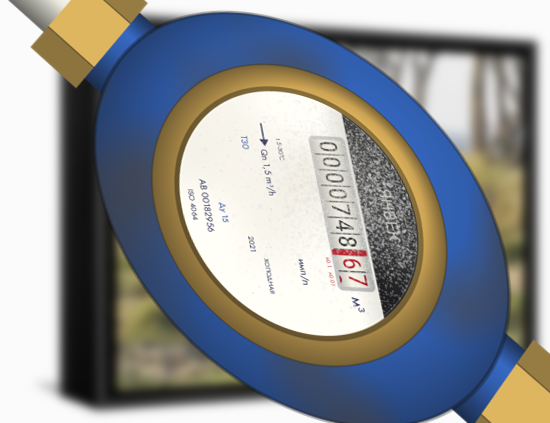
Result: 748.67 m³
